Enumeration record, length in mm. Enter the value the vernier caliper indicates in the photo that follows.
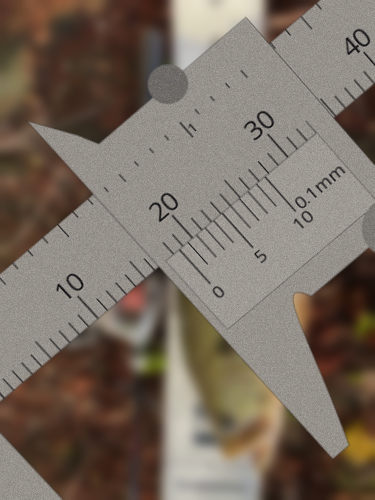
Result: 18.6 mm
